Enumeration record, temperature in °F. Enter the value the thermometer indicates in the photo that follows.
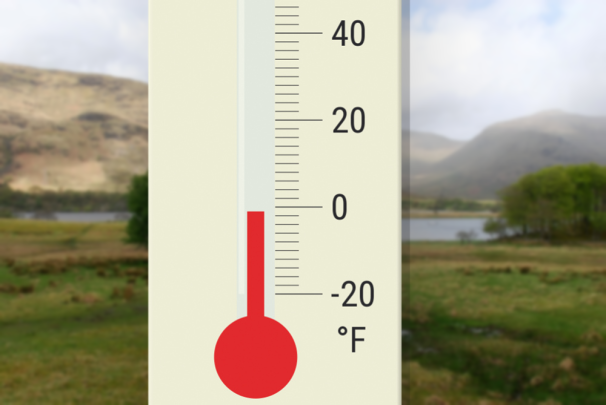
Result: -1 °F
